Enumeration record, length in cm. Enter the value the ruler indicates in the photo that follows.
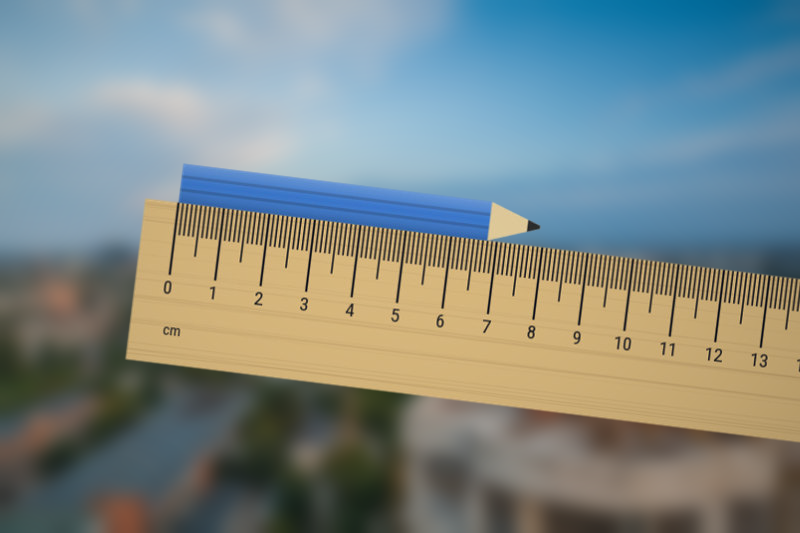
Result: 7.9 cm
